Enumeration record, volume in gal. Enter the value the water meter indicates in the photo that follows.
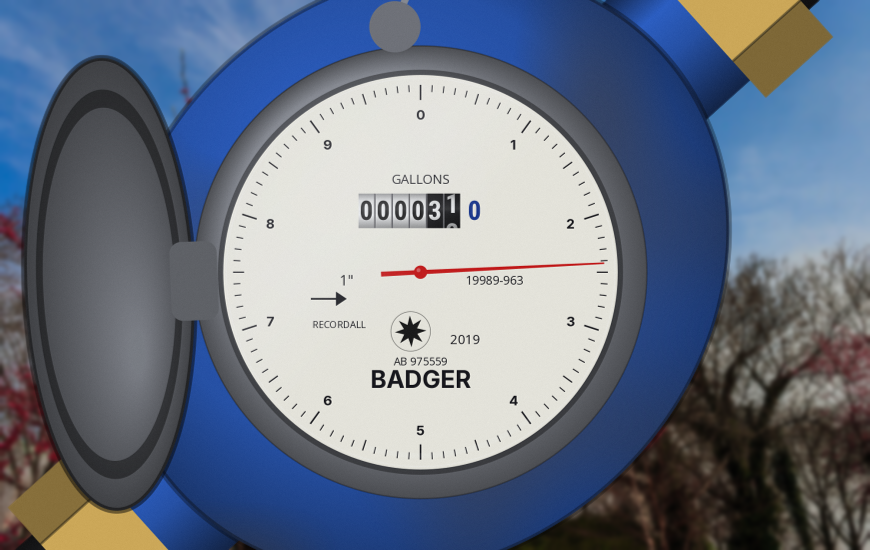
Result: 312.4 gal
